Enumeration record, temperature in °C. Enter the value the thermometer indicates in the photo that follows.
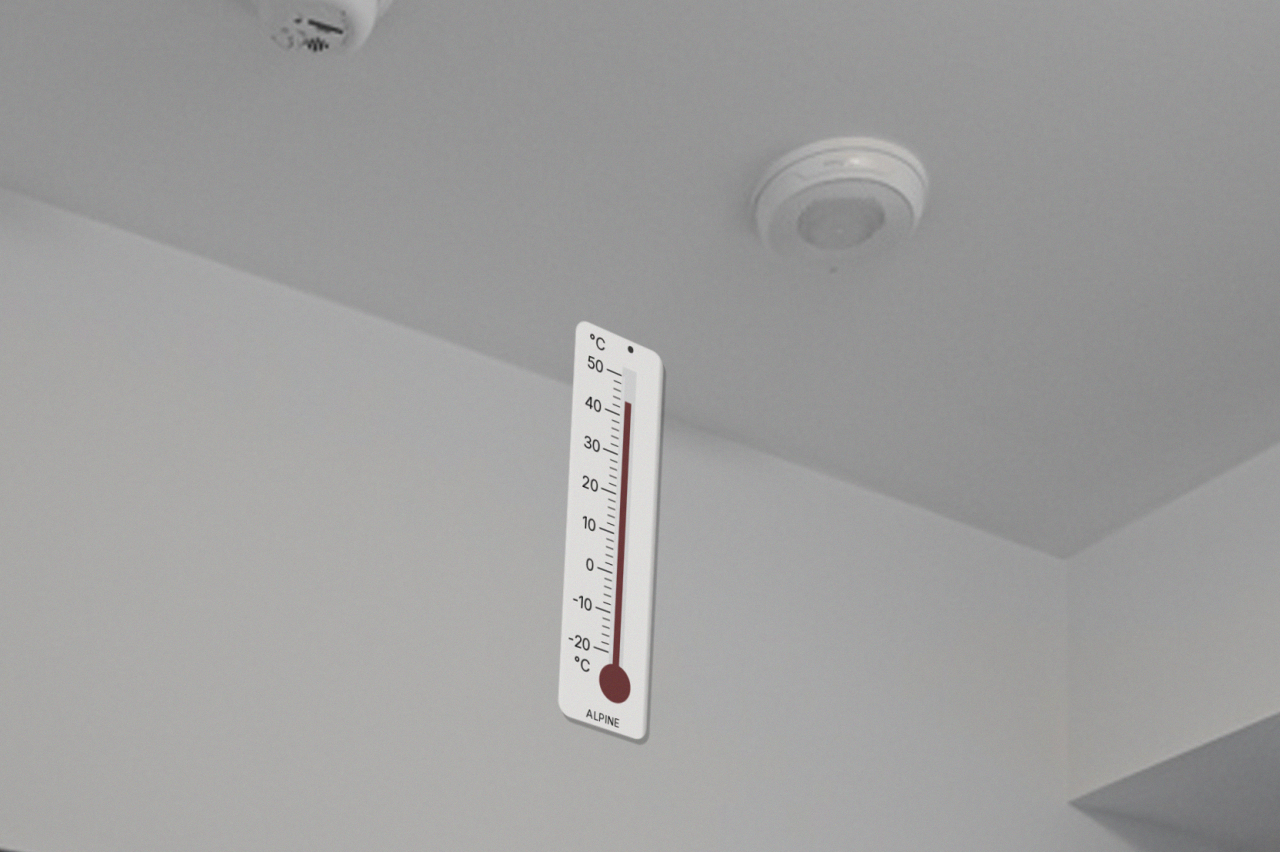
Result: 44 °C
